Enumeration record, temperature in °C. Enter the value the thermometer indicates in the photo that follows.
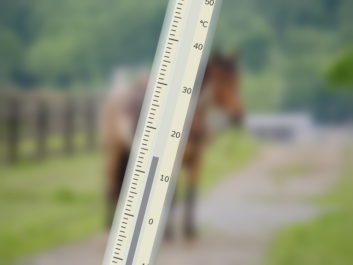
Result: 14 °C
